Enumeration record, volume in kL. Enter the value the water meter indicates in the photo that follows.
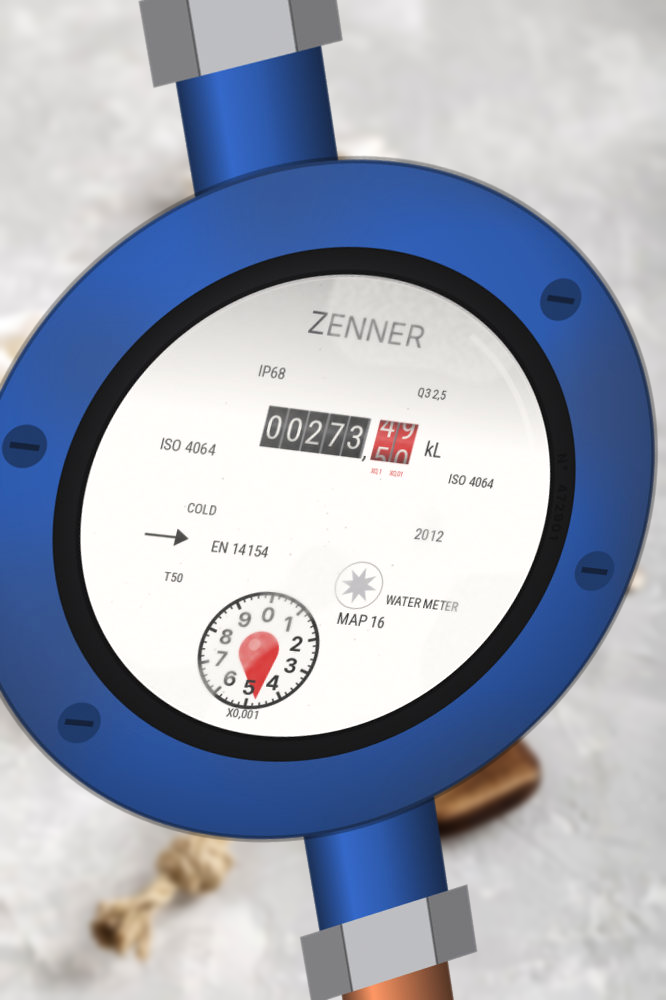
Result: 273.494 kL
